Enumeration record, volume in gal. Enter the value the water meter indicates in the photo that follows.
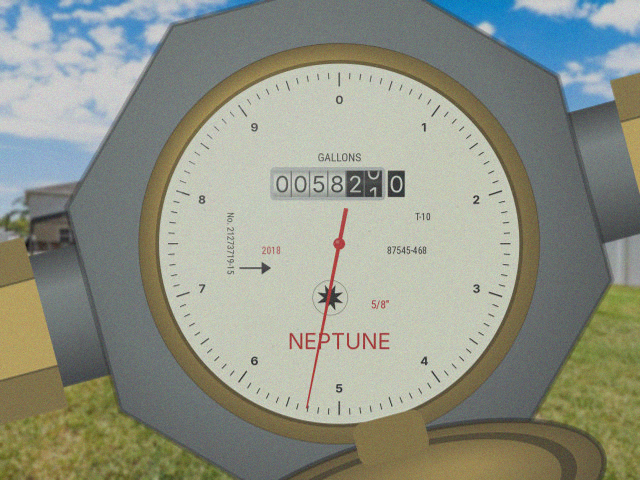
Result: 58205.3 gal
